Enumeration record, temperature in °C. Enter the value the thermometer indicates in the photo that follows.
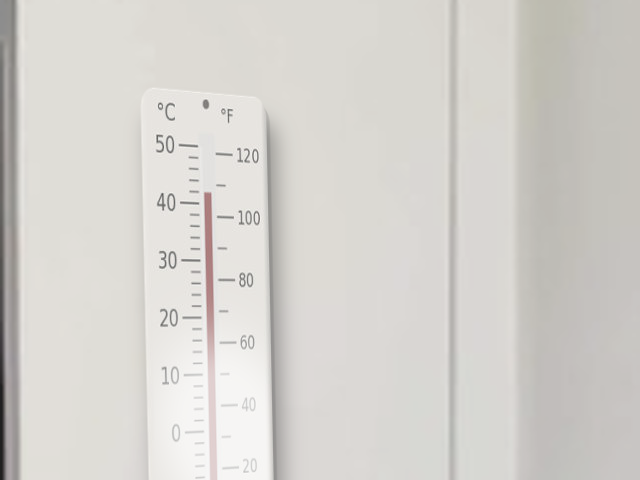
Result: 42 °C
